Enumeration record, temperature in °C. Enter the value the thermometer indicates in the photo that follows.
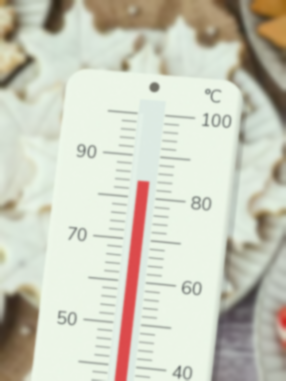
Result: 84 °C
